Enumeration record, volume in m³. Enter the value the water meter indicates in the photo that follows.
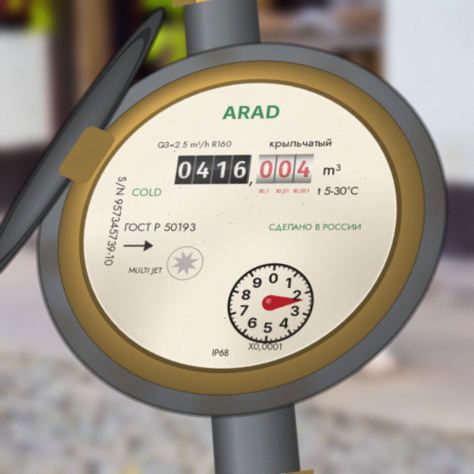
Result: 416.0042 m³
